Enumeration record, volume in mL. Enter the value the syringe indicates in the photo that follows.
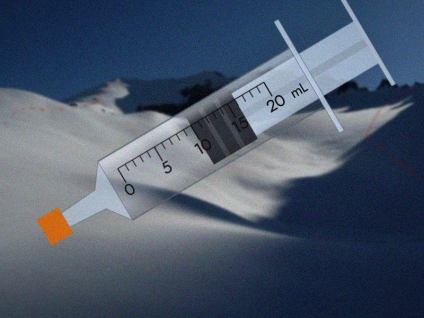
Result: 10 mL
